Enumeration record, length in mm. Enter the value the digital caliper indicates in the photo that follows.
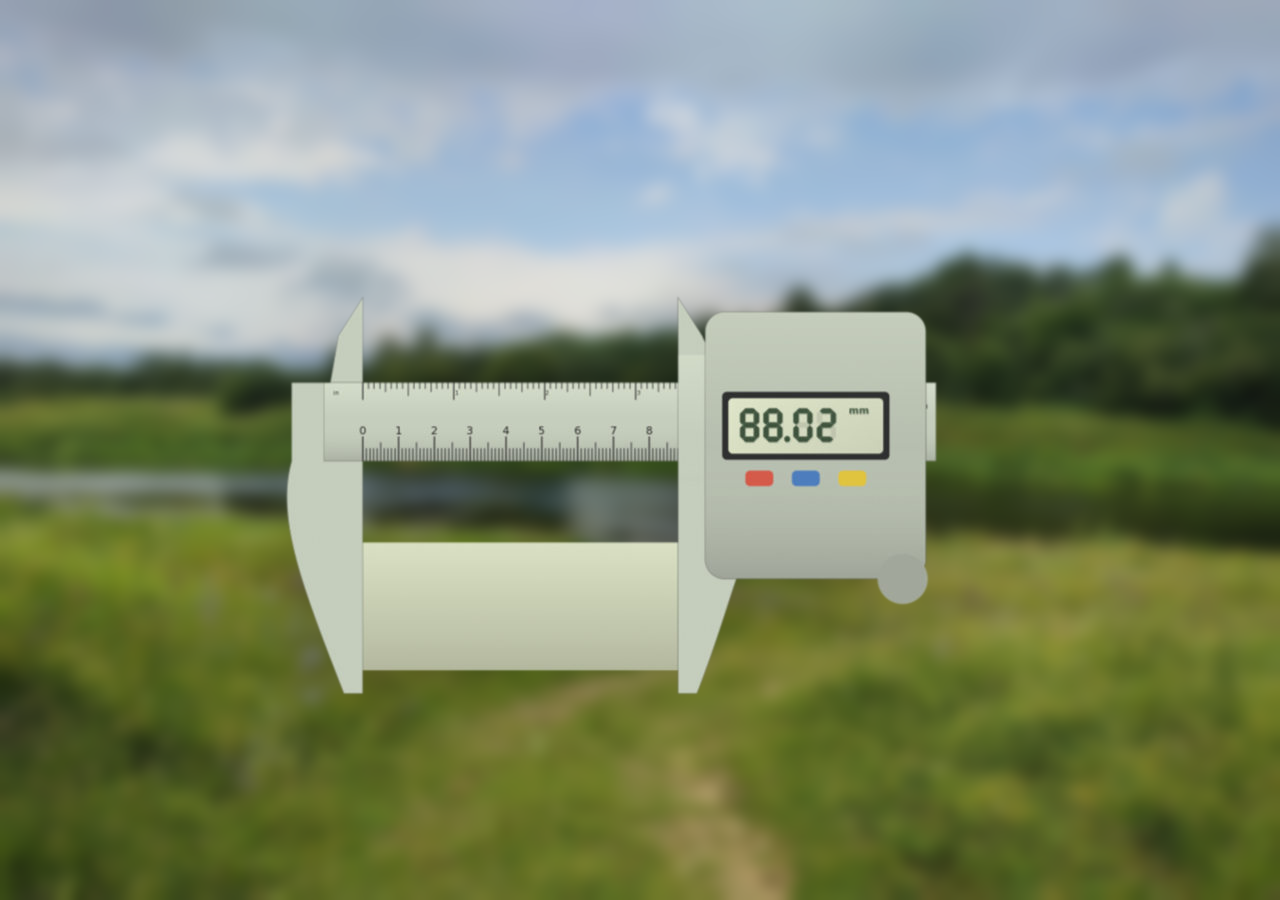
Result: 88.02 mm
